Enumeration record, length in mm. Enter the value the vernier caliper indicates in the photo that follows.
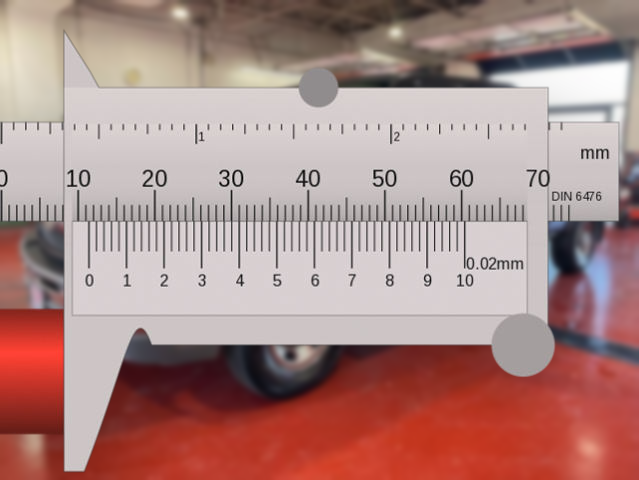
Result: 11.4 mm
